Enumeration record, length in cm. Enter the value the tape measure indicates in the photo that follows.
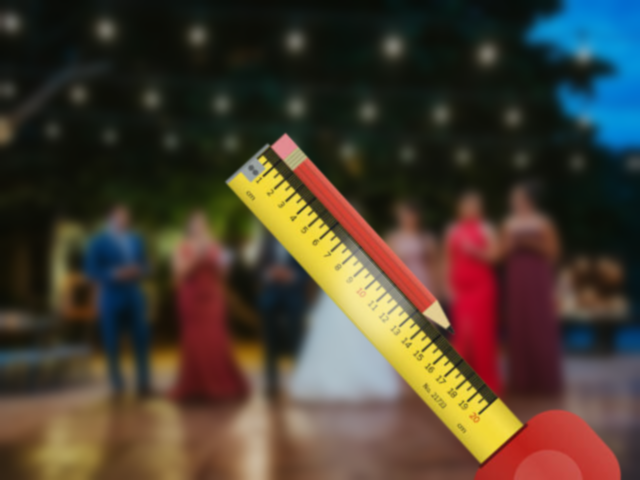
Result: 15.5 cm
